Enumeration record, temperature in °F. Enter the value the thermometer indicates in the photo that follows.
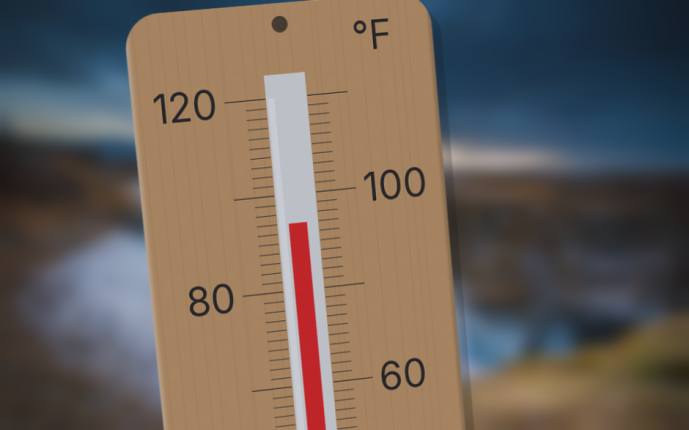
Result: 94 °F
